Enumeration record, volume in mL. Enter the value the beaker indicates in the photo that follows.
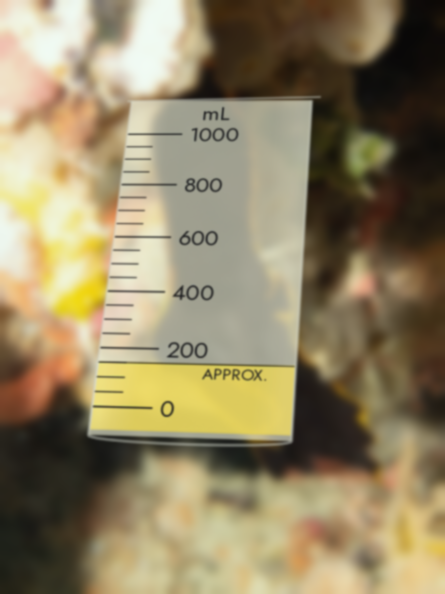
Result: 150 mL
